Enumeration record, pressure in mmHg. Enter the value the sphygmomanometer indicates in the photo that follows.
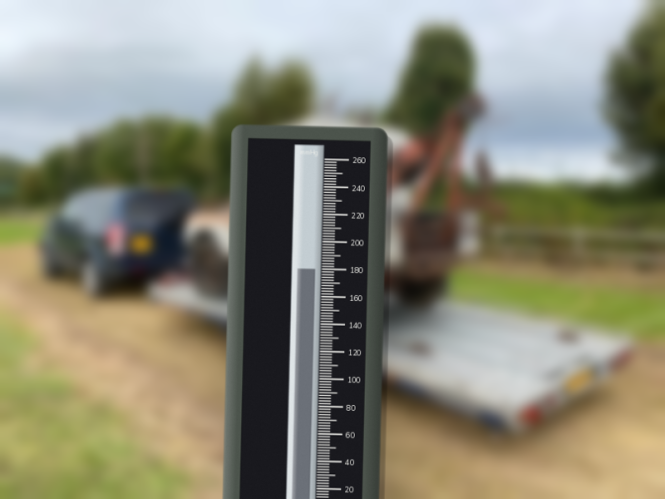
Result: 180 mmHg
